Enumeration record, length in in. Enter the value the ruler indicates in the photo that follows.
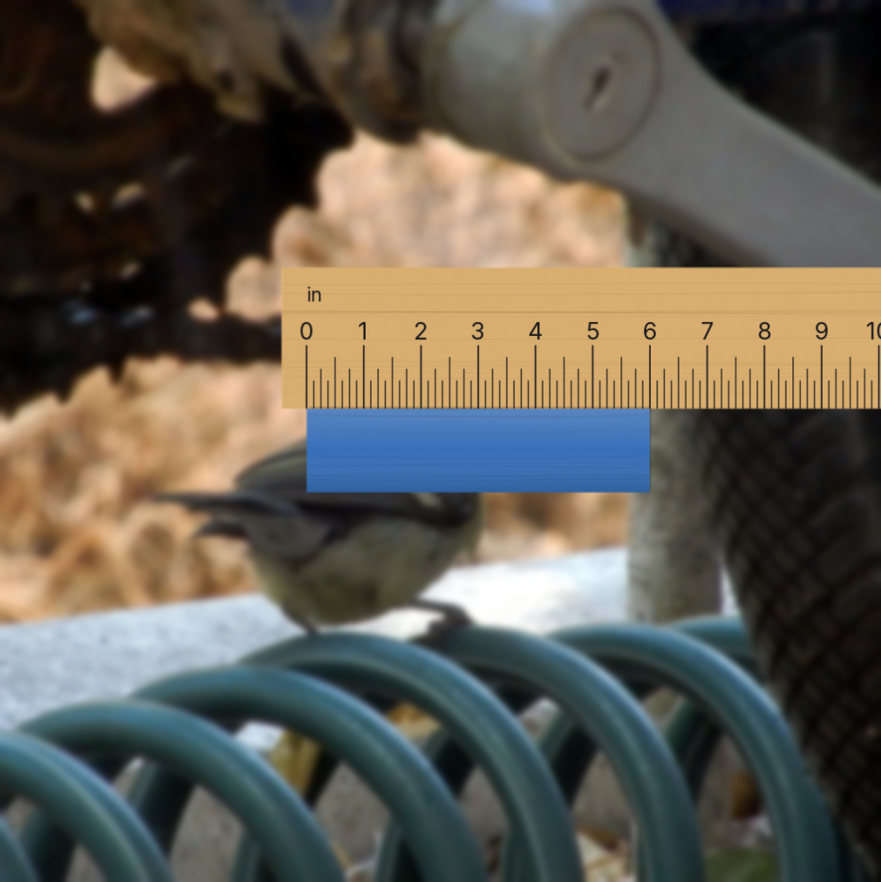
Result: 6 in
